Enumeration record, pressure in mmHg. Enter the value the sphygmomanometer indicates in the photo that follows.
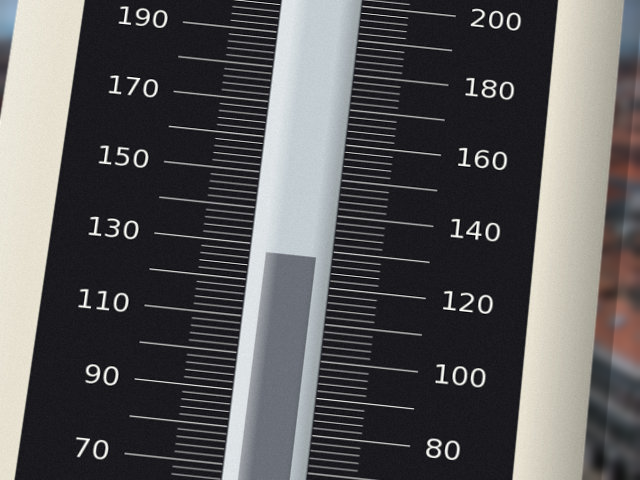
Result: 128 mmHg
